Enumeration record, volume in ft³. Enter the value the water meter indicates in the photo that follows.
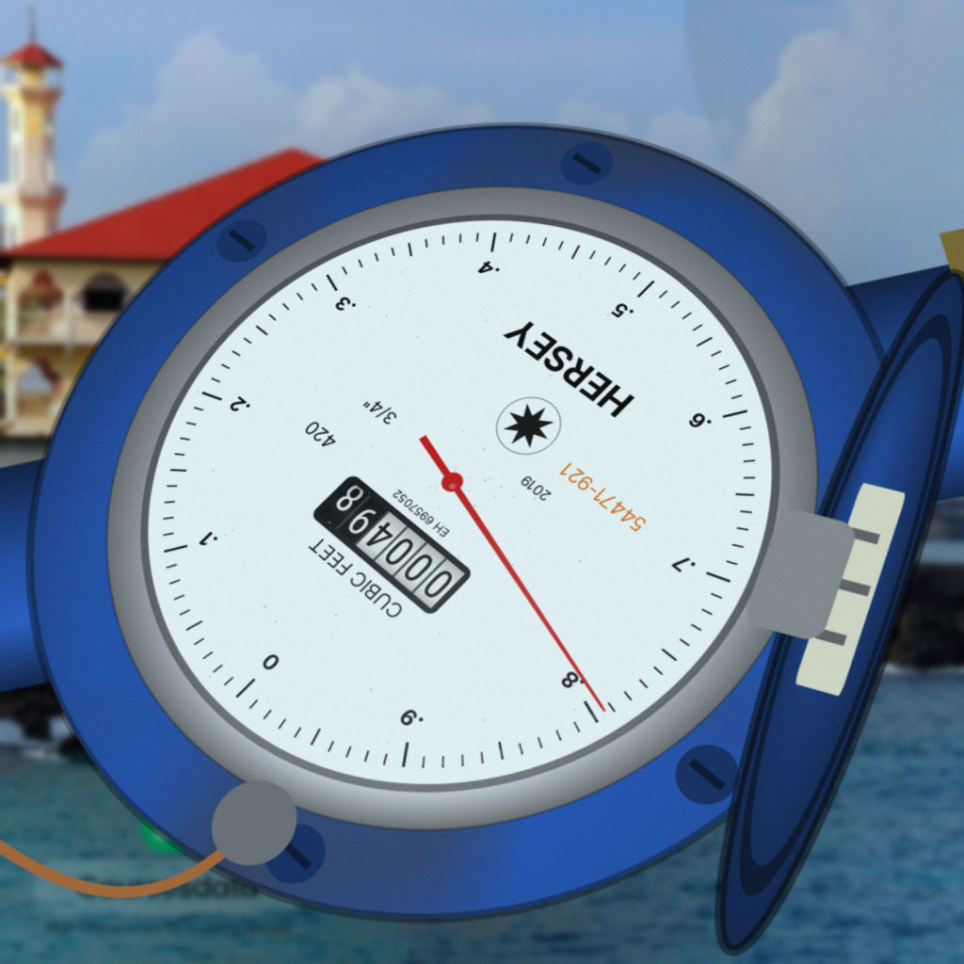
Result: 497.79 ft³
